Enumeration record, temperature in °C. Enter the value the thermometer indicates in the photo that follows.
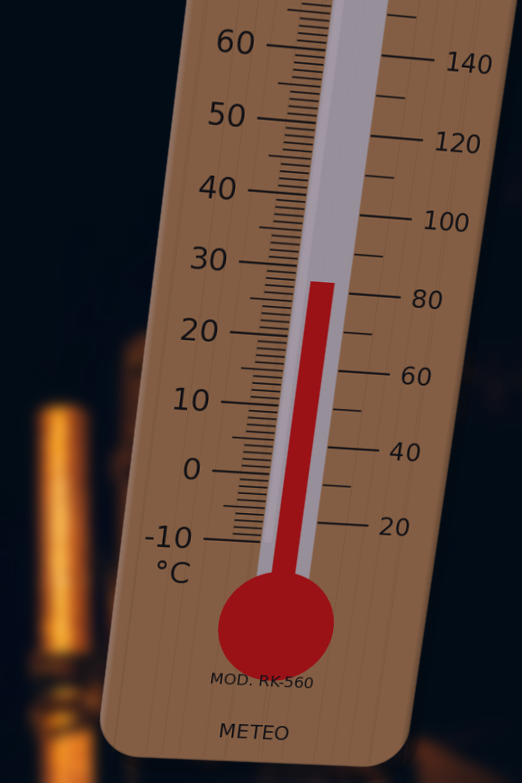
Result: 28 °C
